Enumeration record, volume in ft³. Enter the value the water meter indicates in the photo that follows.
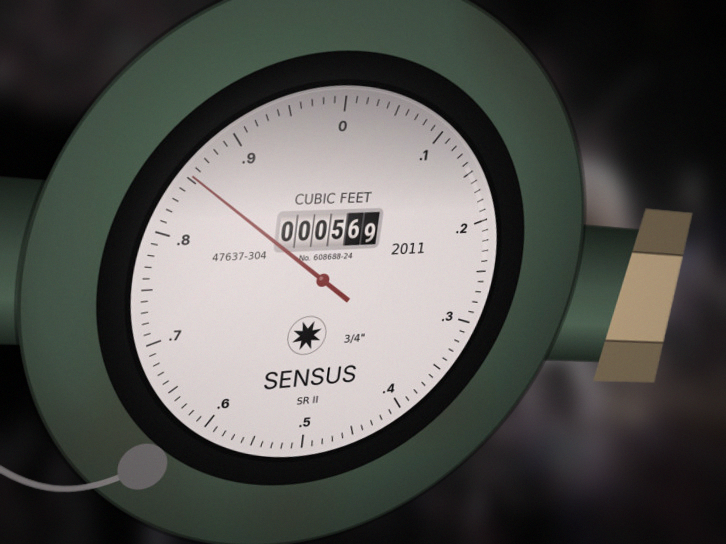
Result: 568.85 ft³
